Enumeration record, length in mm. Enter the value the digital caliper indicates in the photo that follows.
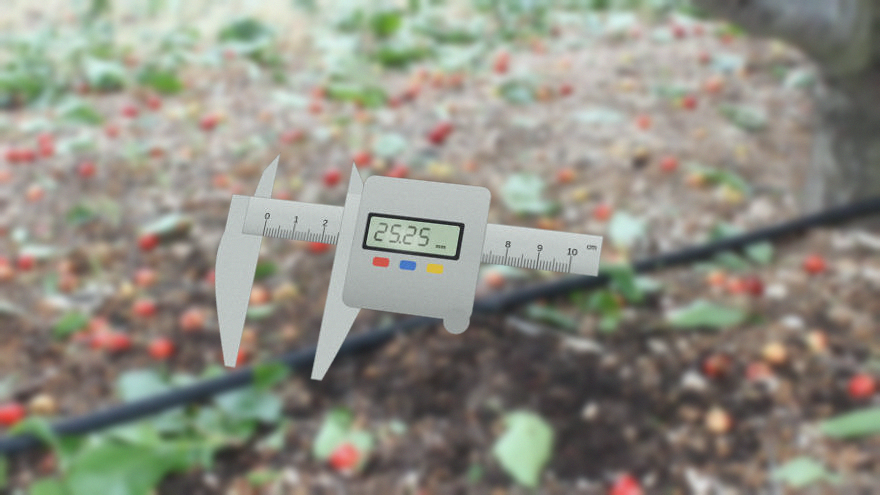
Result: 25.25 mm
